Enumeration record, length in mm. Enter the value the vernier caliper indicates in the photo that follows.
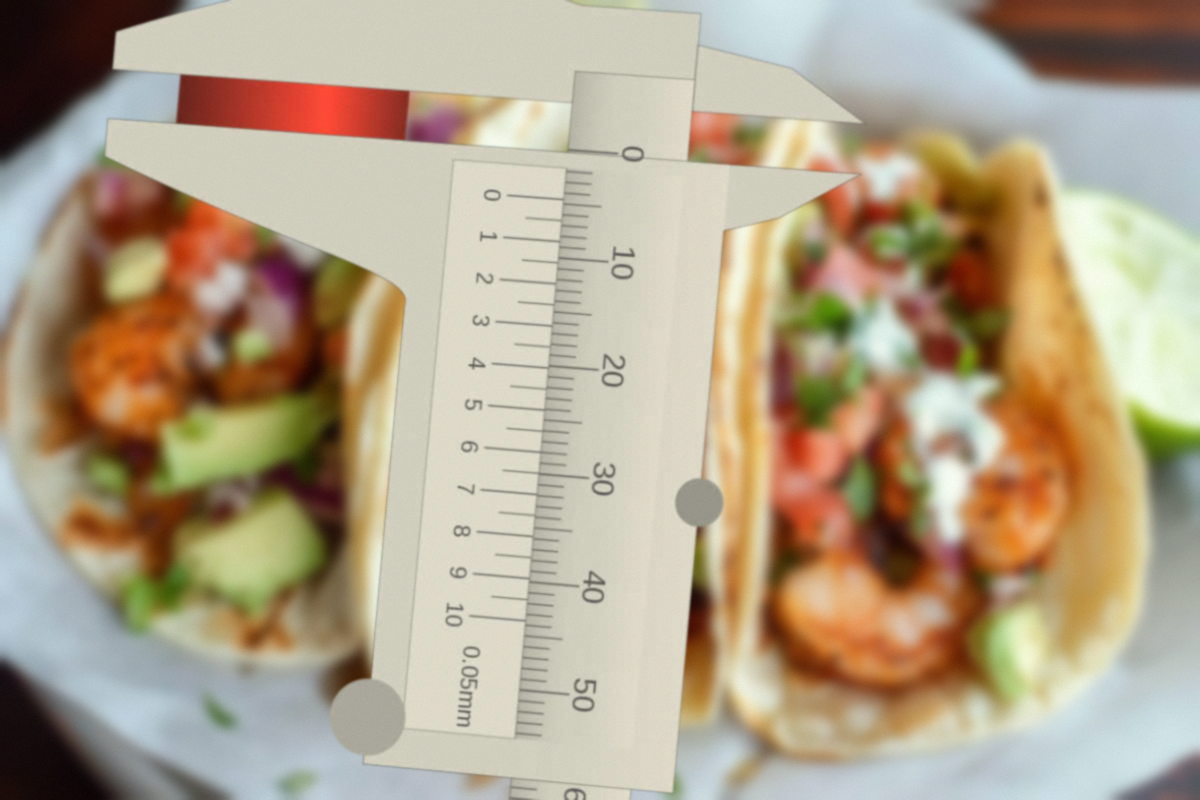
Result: 4.6 mm
